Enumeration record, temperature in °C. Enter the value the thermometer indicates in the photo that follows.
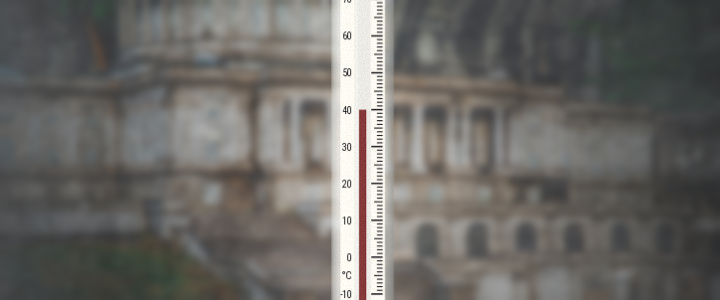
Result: 40 °C
